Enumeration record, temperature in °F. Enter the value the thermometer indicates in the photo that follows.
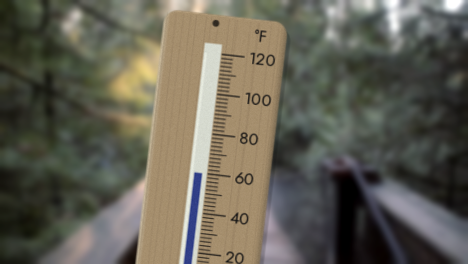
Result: 60 °F
